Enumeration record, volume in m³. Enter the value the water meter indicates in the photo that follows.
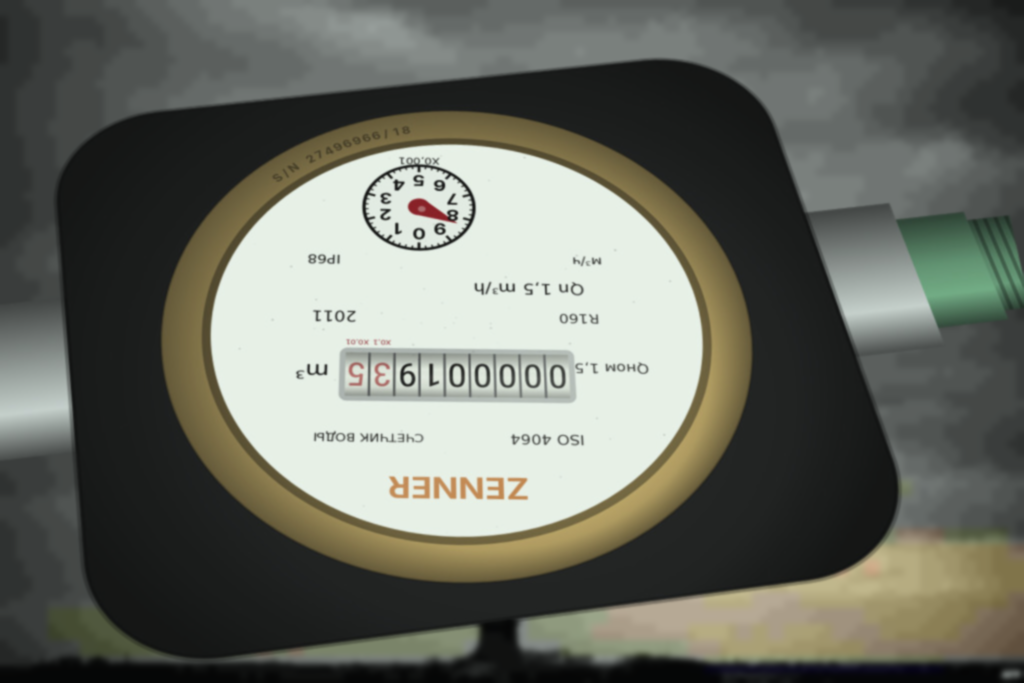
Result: 19.358 m³
